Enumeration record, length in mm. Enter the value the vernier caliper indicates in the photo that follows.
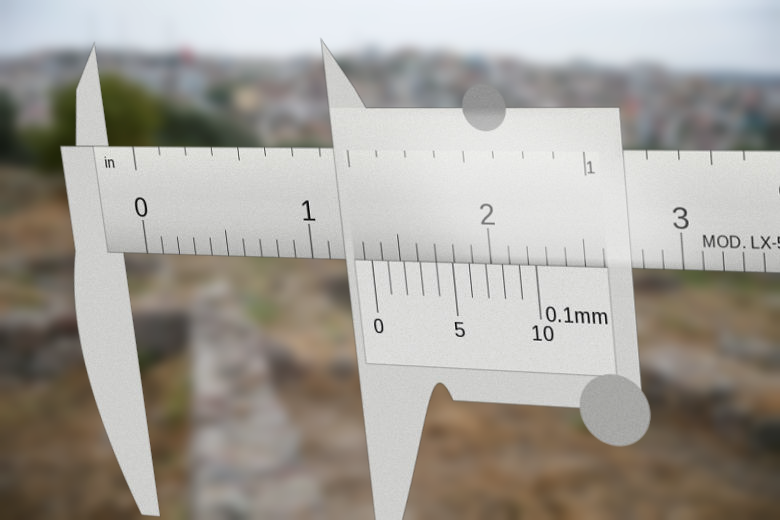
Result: 13.4 mm
